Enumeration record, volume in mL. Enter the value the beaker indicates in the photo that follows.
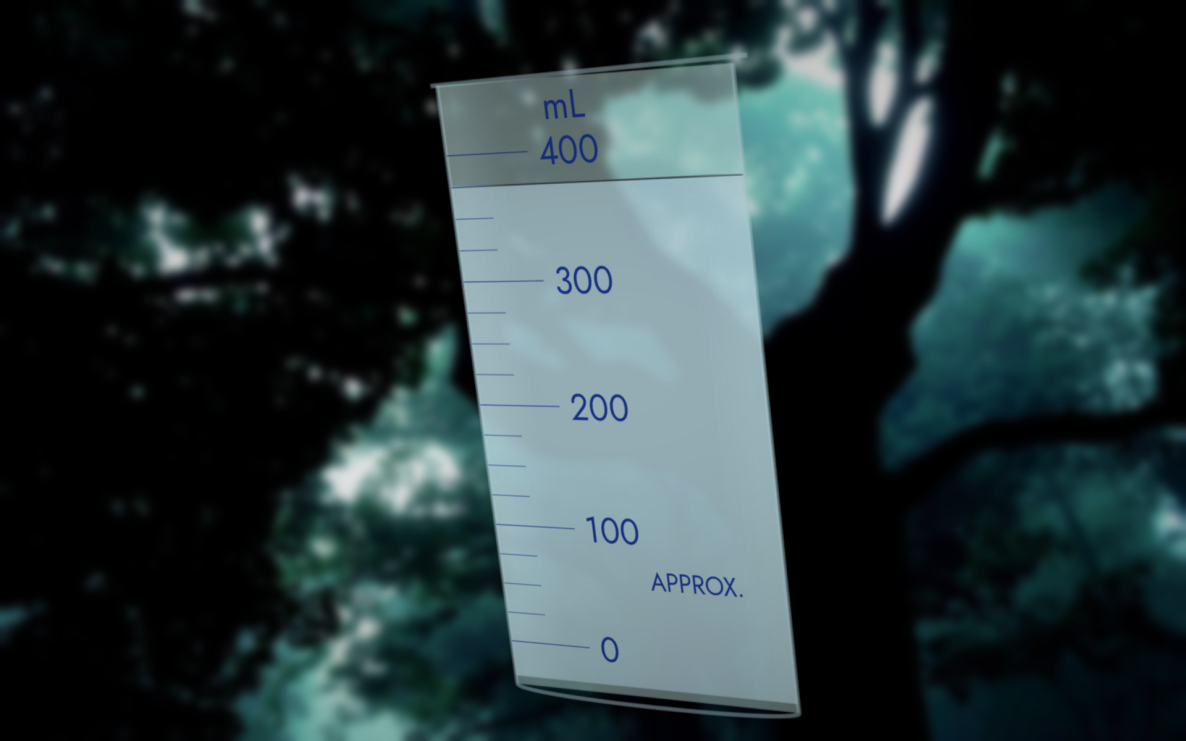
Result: 375 mL
